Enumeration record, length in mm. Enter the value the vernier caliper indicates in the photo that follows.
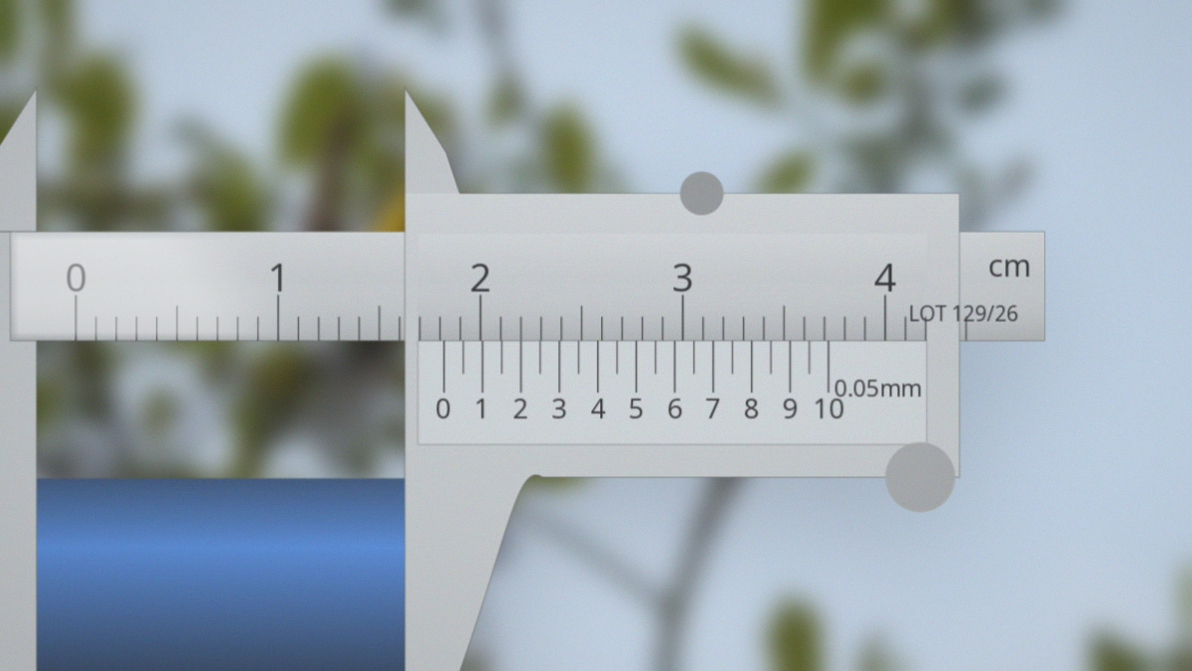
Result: 18.2 mm
